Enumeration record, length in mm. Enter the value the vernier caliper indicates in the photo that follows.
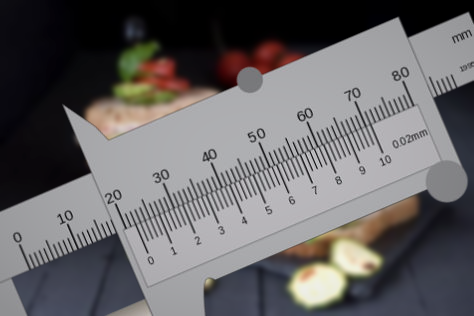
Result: 22.0 mm
